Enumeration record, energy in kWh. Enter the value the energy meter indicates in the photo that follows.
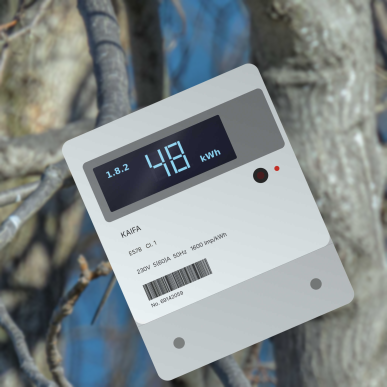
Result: 48 kWh
